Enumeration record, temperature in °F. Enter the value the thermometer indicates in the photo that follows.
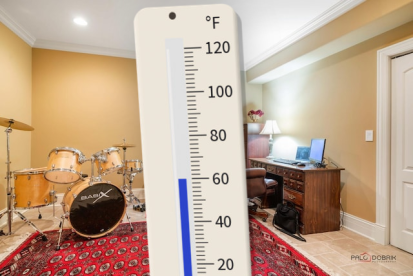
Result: 60 °F
